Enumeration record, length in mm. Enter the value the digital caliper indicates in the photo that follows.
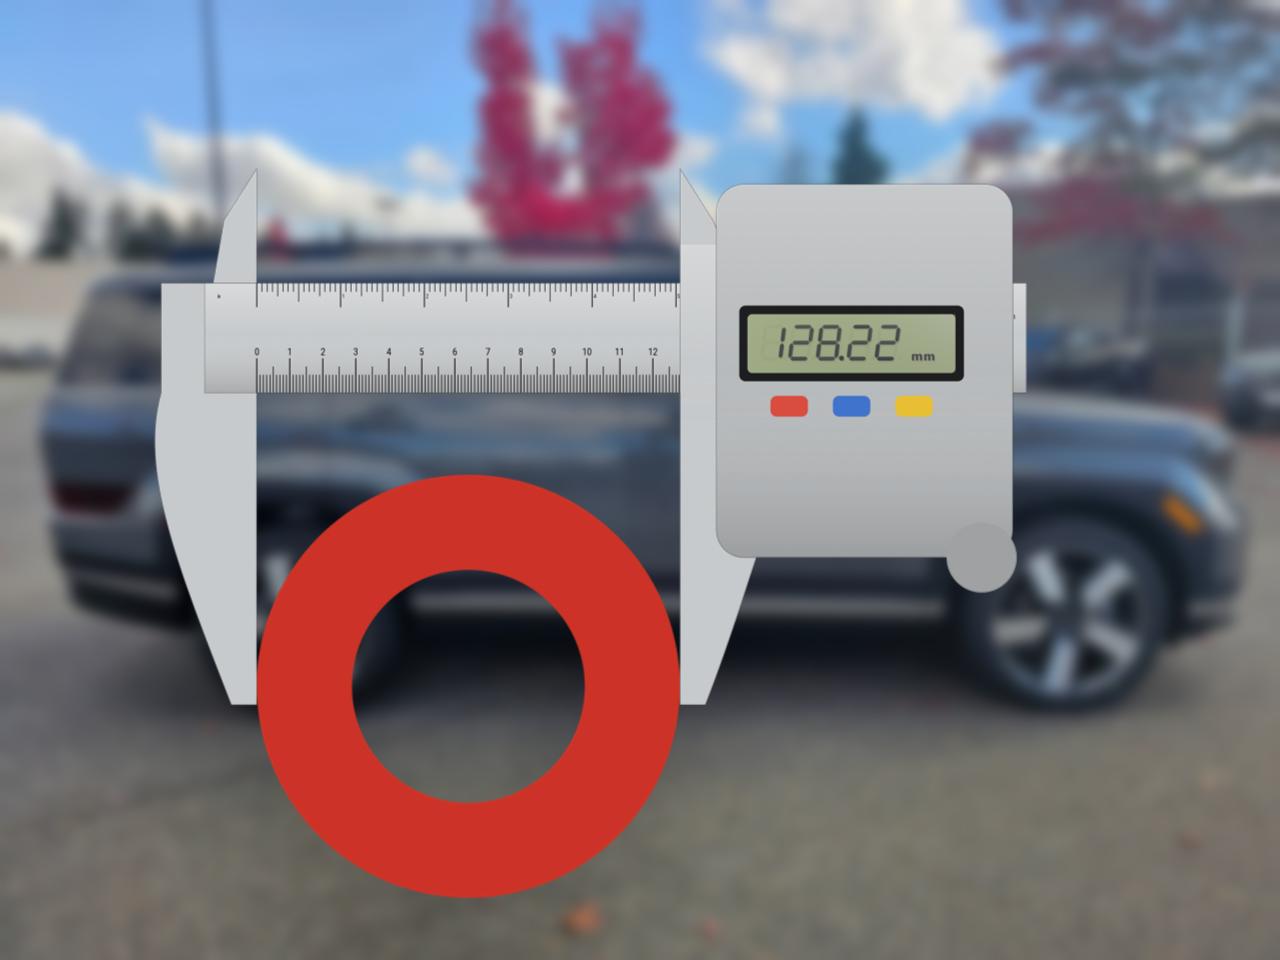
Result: 128.22 mm
